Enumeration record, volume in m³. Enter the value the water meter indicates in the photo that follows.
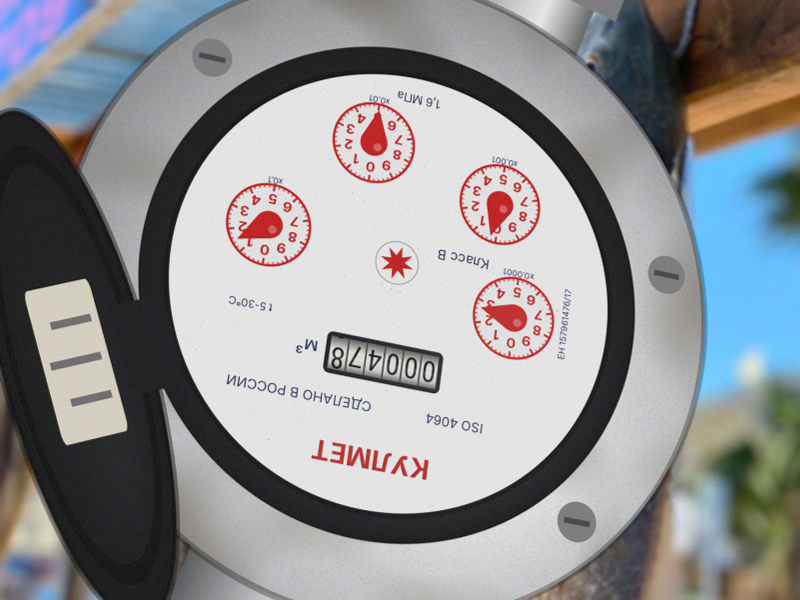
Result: 478.1502 m³
